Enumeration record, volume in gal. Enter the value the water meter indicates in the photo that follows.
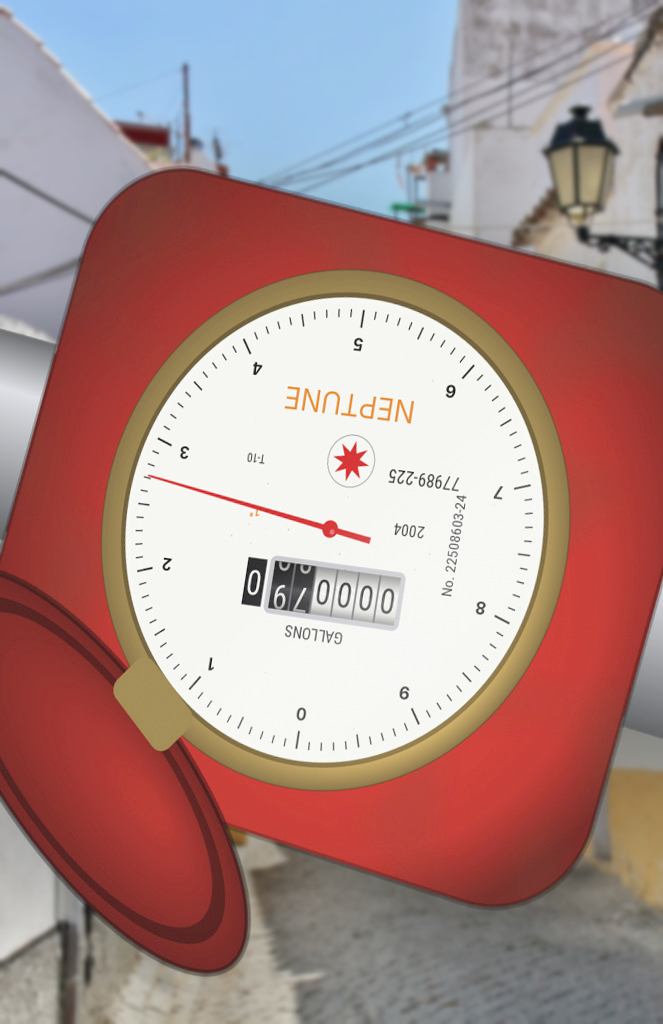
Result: 792.7 gal
